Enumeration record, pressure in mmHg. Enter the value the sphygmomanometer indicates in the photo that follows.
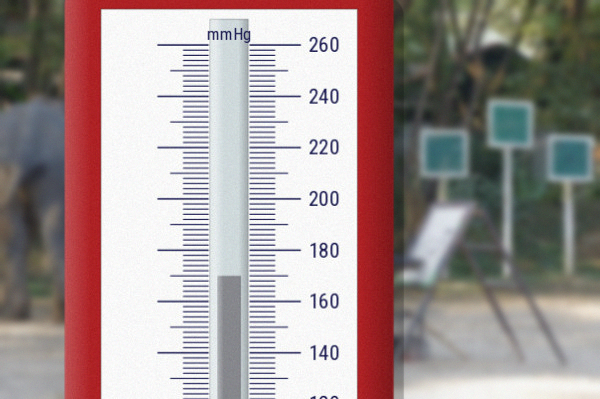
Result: 170 mmHg
